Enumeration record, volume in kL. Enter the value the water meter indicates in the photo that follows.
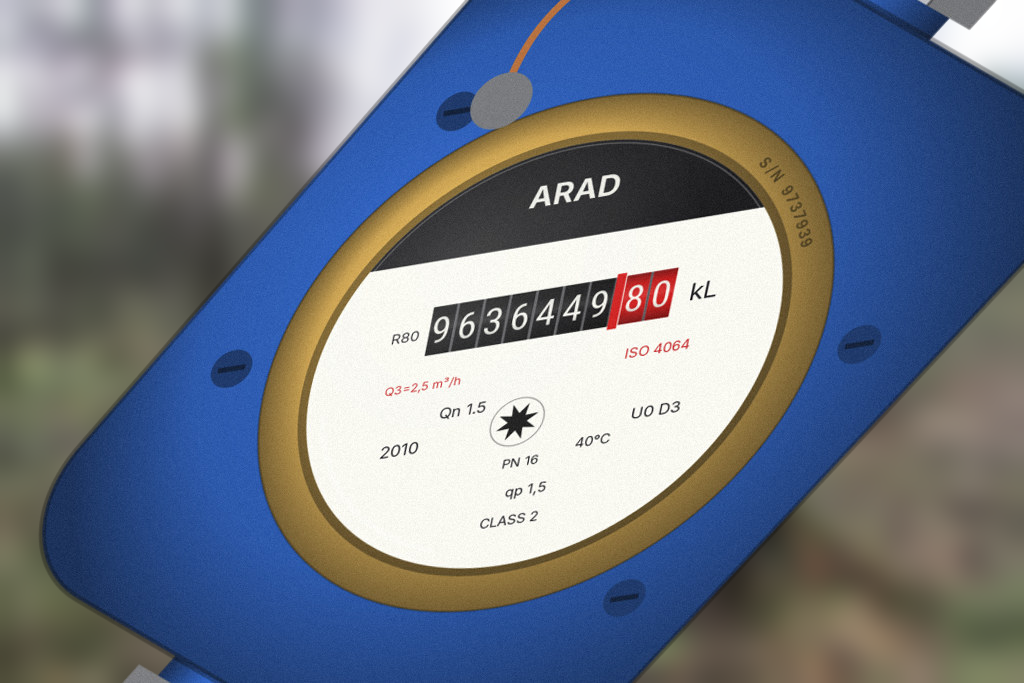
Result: 9636449.80 kL
